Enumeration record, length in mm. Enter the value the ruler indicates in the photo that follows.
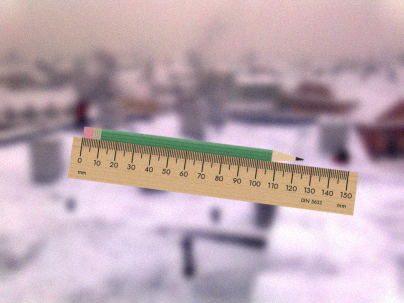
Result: 125 mm
